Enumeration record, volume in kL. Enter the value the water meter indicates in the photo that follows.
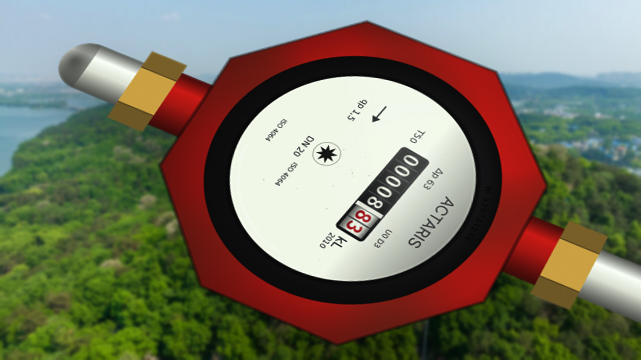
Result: 8.83 kL
